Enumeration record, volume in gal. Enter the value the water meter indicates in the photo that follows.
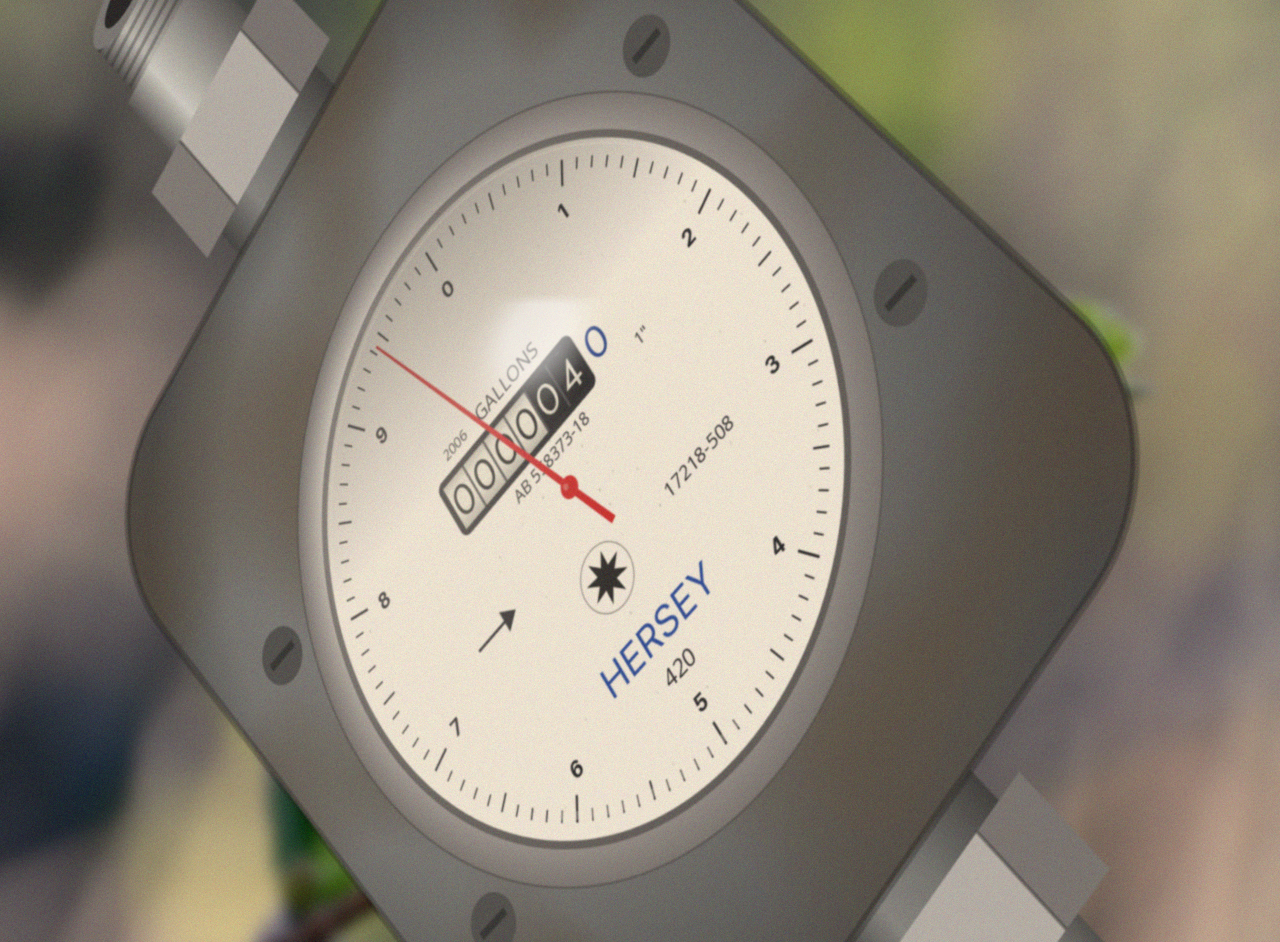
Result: 39.4 gal
